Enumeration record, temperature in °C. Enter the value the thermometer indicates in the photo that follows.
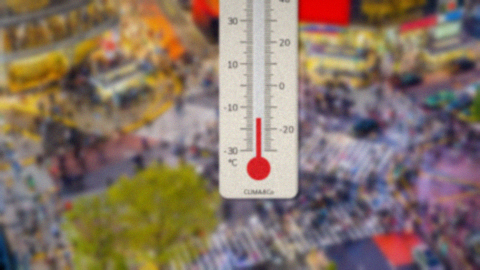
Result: -15 °C
